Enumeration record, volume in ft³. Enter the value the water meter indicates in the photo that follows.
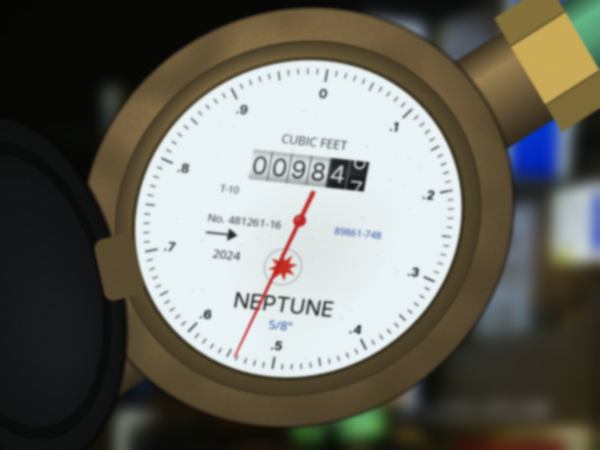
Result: 9846.54 ft³
